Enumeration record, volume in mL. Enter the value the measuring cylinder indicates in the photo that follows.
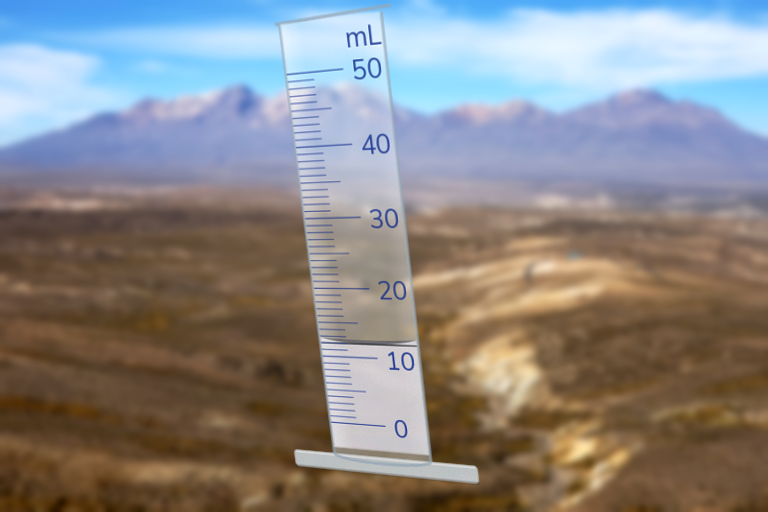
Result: 12 mL
